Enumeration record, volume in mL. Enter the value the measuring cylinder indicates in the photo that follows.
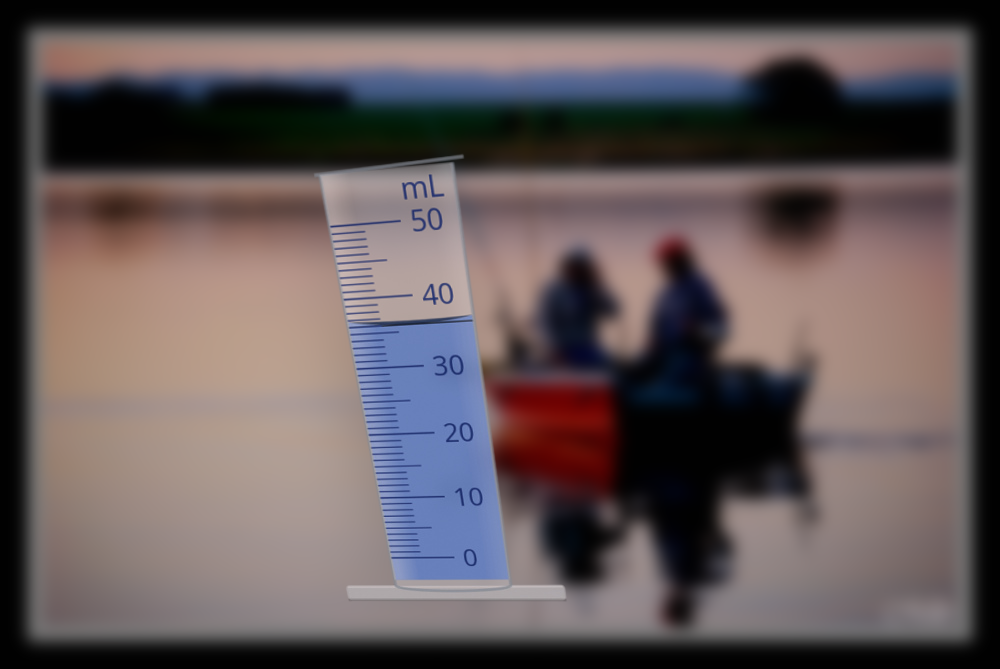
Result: 36 mL
